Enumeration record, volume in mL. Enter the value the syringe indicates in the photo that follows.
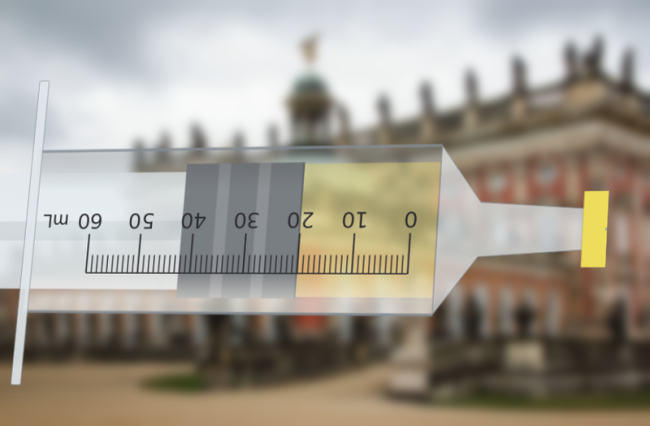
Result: 20 mL
